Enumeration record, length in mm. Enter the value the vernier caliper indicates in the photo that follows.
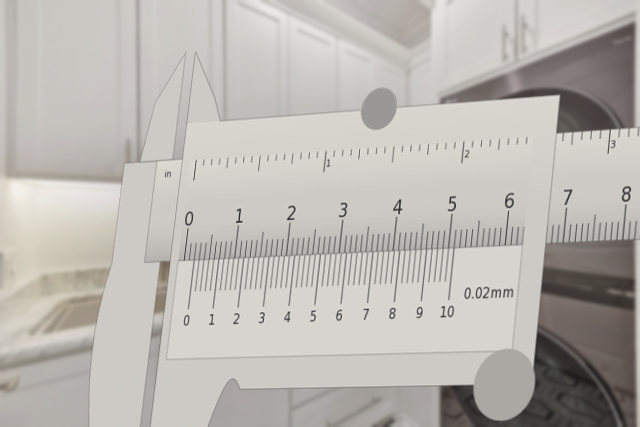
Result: 2.0 mm
